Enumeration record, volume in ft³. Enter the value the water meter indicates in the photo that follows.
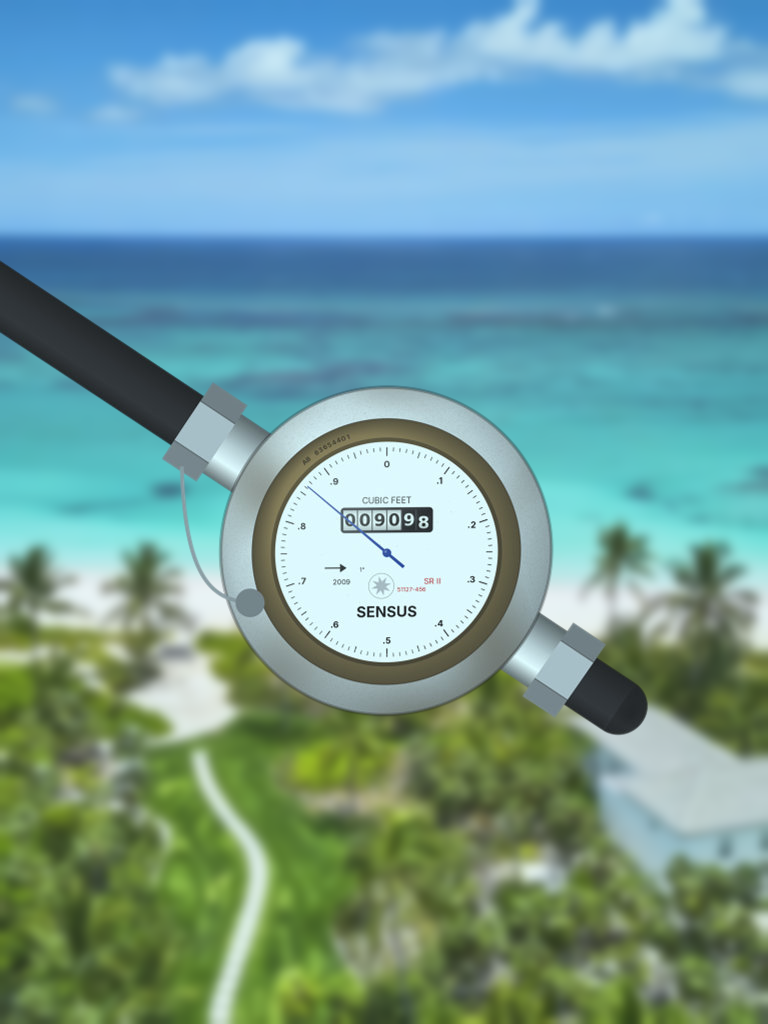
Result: 9097.86 ft³
